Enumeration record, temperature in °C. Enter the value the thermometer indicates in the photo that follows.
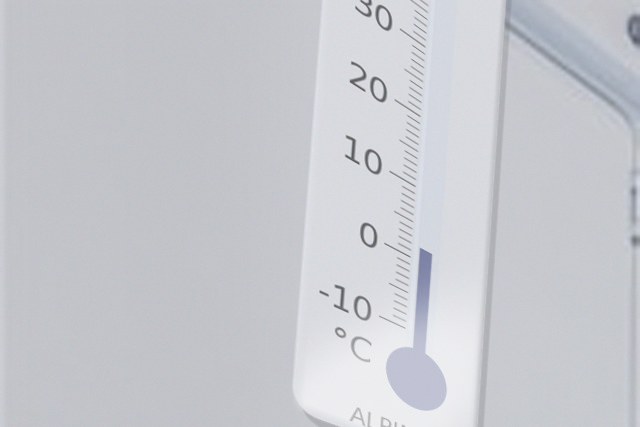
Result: 2 °C
